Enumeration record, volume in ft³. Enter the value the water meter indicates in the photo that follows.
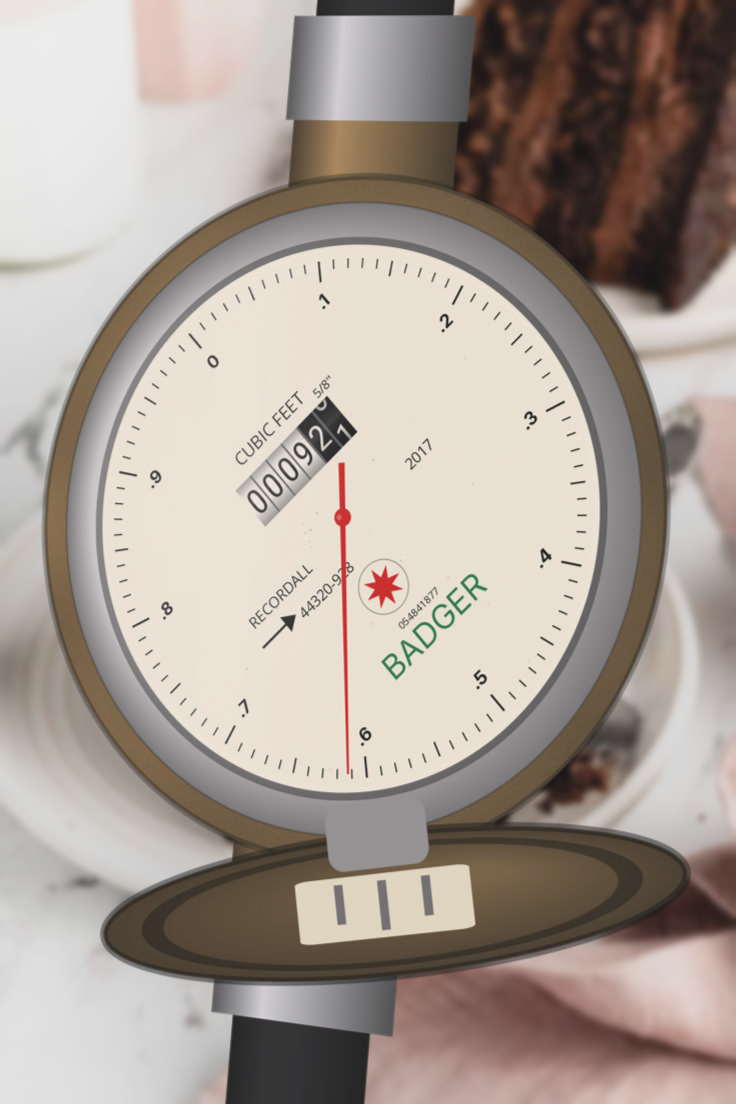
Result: 920.61 ft³
